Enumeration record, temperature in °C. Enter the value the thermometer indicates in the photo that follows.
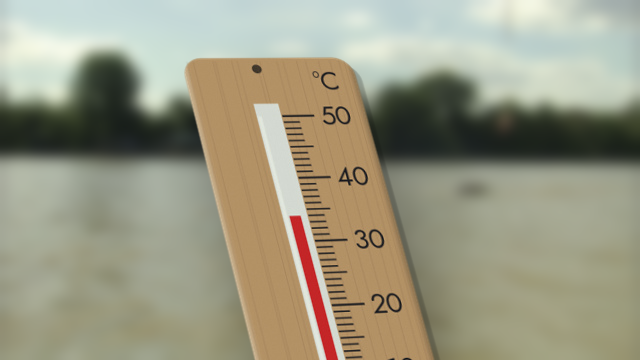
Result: 34 °C
